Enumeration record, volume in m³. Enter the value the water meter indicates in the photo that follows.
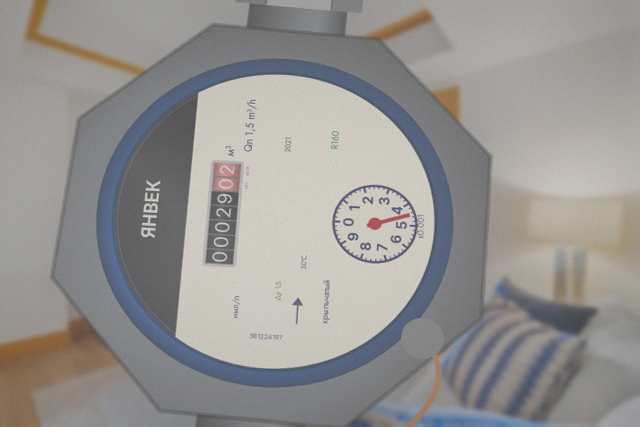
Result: 29.024 m³
